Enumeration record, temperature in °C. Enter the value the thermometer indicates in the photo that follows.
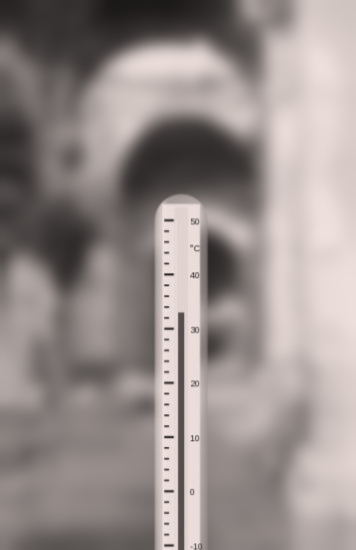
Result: 33 °C
